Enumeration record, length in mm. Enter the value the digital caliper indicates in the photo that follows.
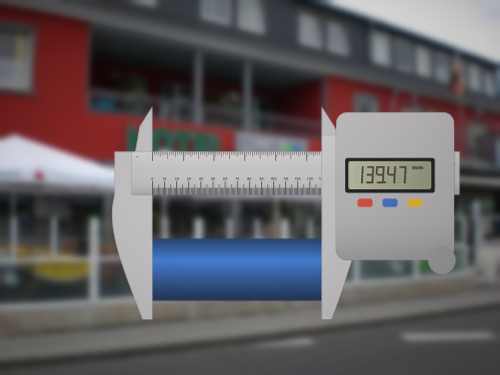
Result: 139.47 mm
